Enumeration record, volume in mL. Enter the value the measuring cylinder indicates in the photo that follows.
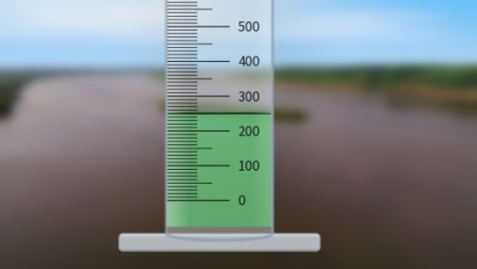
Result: 250 mL
